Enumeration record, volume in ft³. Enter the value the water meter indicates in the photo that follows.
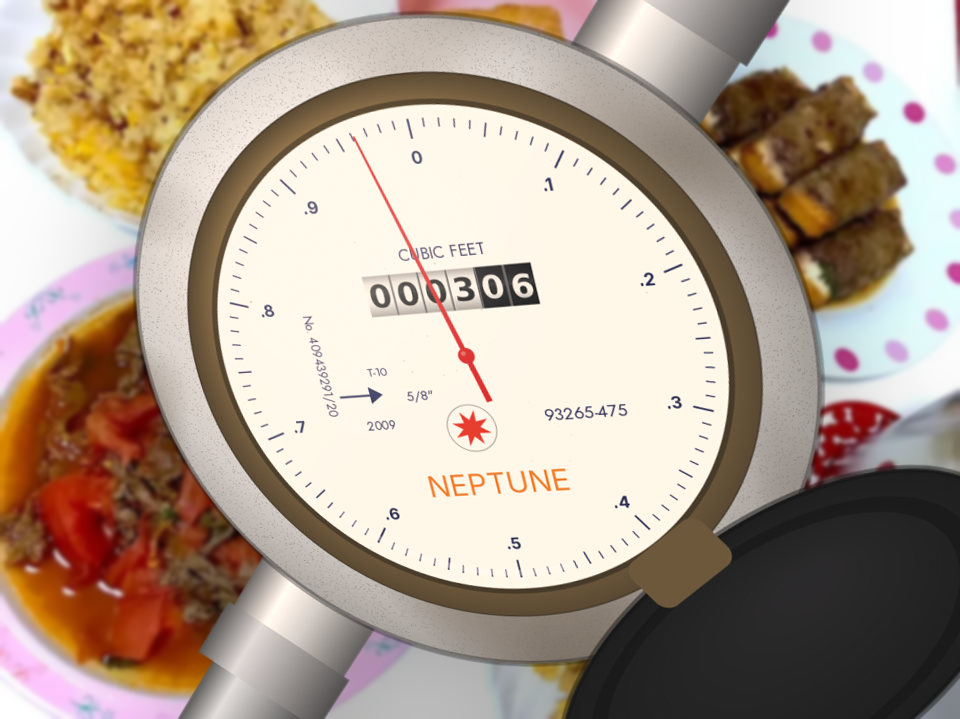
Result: 305.96 ft³
